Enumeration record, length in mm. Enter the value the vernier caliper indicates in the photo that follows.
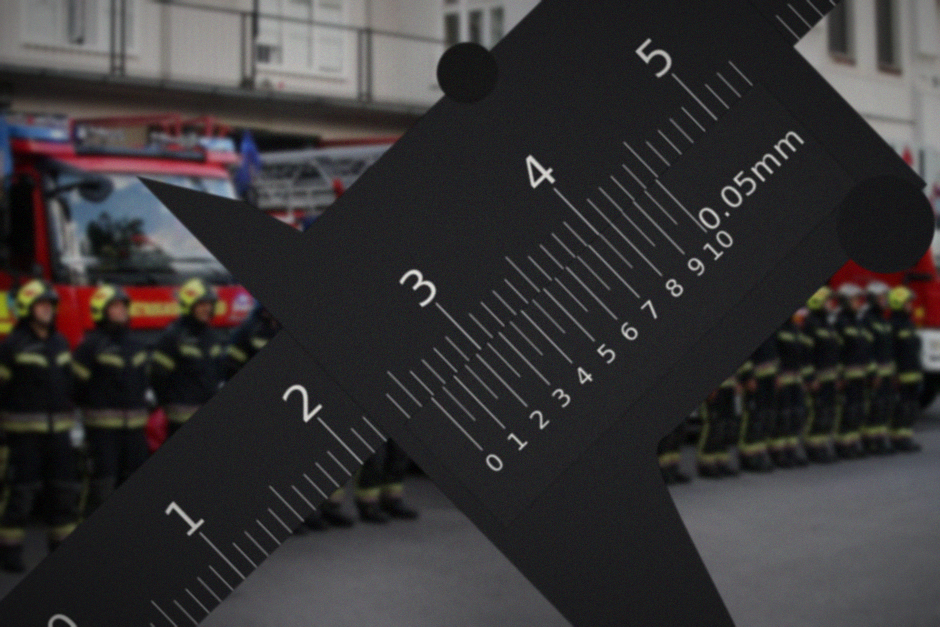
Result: 25.8 mm
